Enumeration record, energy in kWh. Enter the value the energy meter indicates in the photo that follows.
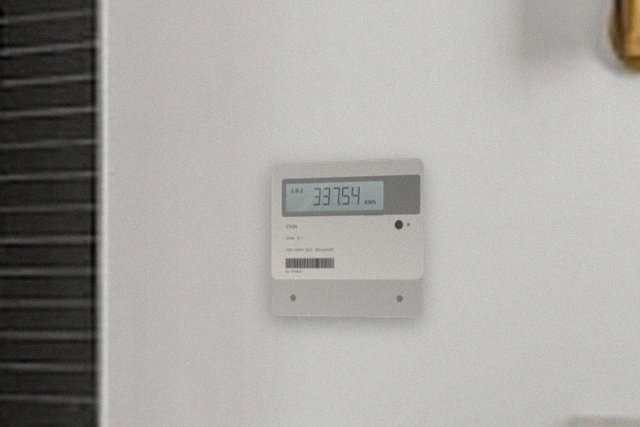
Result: 337.54 kWh
